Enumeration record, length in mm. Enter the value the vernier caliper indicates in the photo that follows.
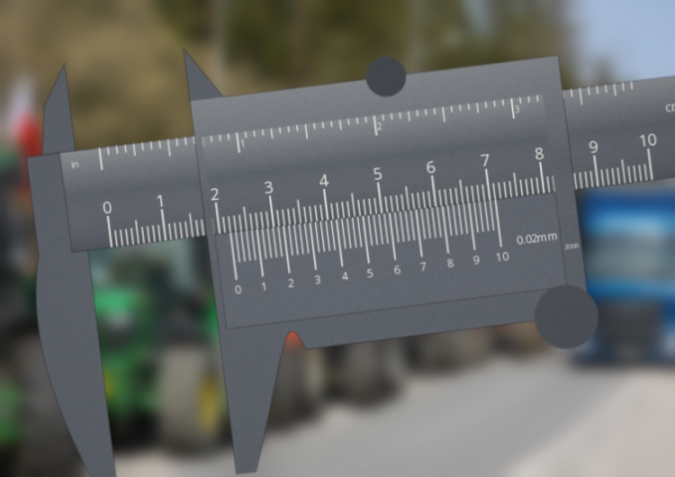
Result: 22.0 mm
